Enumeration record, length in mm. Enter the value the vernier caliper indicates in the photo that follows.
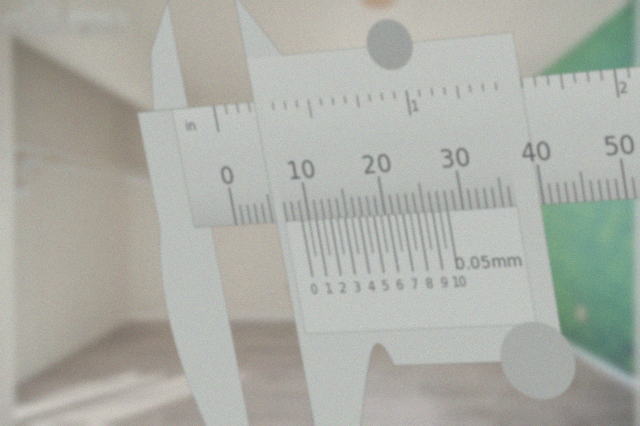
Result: 9.0 mm
